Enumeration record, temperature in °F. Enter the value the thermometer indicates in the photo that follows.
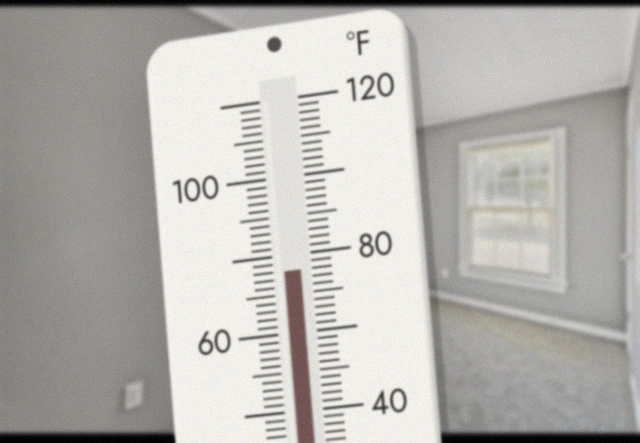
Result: 76 °F
